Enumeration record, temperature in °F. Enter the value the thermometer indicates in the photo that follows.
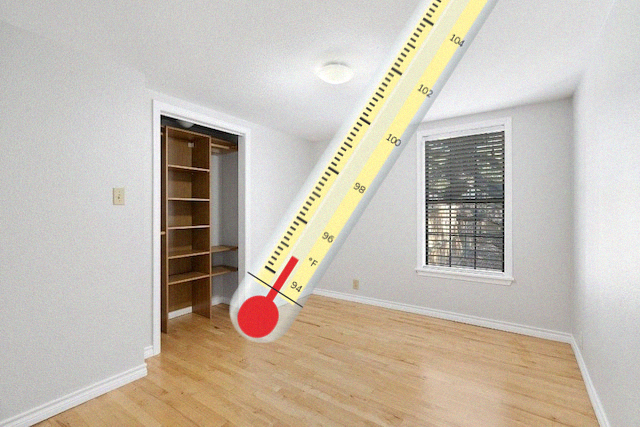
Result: 94.8 °F
